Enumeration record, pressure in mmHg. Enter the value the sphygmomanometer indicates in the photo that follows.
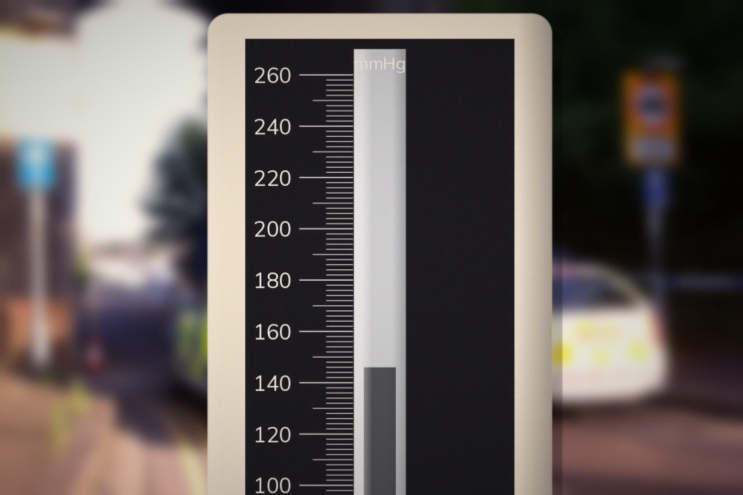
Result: 146 mmHg
